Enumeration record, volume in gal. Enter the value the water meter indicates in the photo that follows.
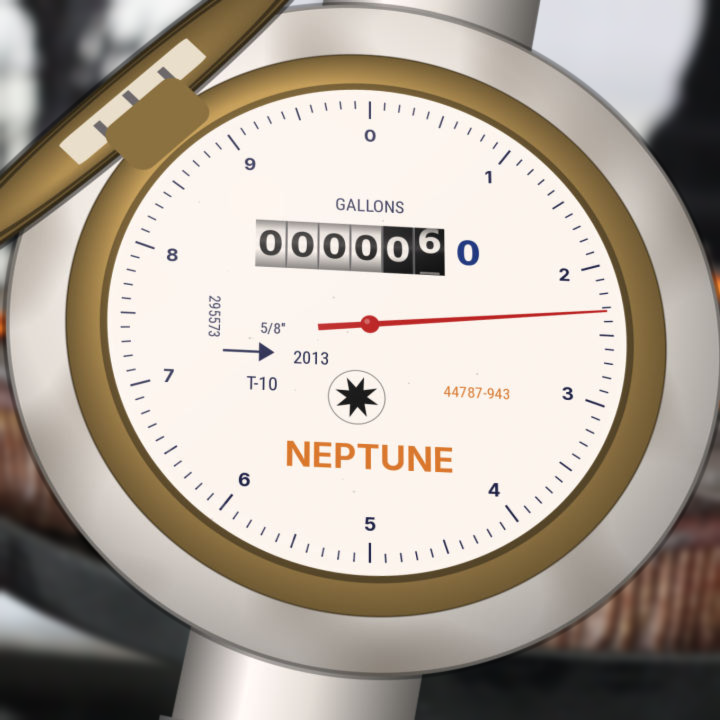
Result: 62.3 gal
